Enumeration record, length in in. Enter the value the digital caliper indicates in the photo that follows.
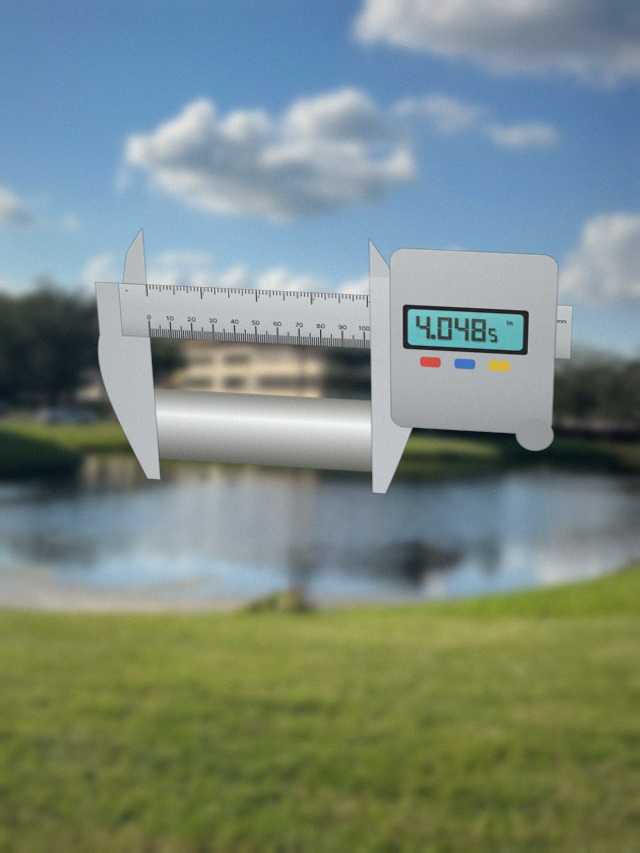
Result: 4.0485 in
